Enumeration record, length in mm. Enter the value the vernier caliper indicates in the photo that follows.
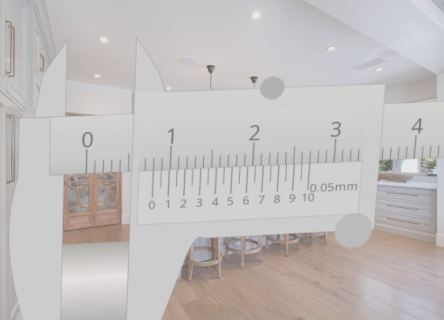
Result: 8.0 mm
